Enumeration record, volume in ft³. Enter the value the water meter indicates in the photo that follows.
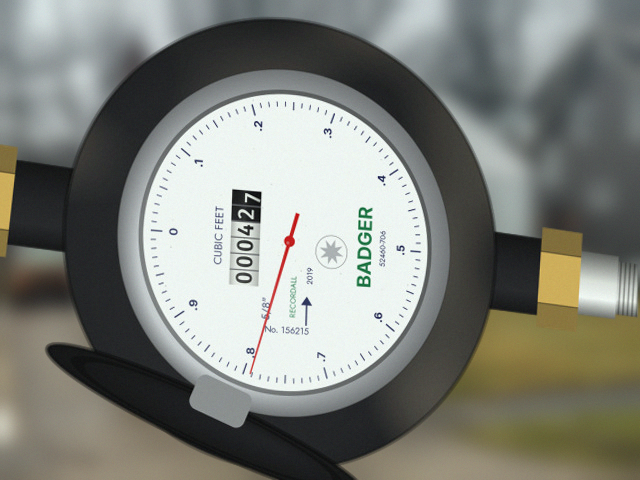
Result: 426.79 ft³
